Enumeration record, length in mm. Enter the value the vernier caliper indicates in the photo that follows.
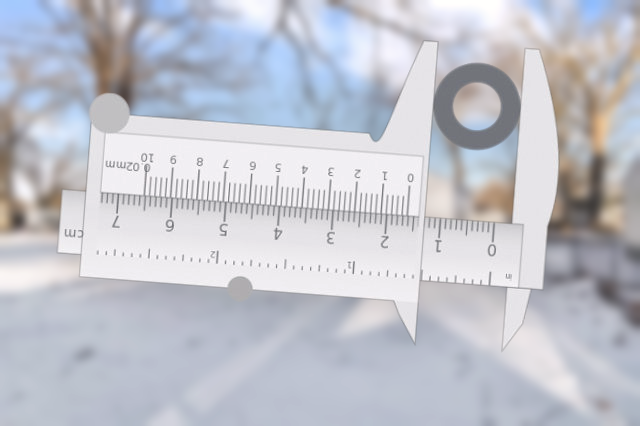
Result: 16.2 mm
